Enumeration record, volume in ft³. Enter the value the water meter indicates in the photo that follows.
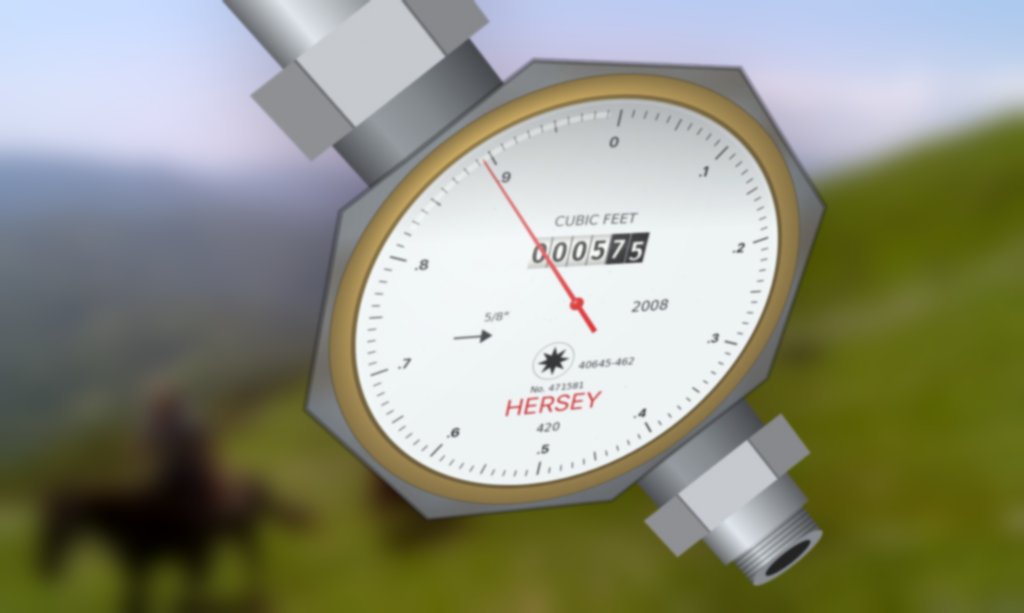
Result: 574.89 ft³
